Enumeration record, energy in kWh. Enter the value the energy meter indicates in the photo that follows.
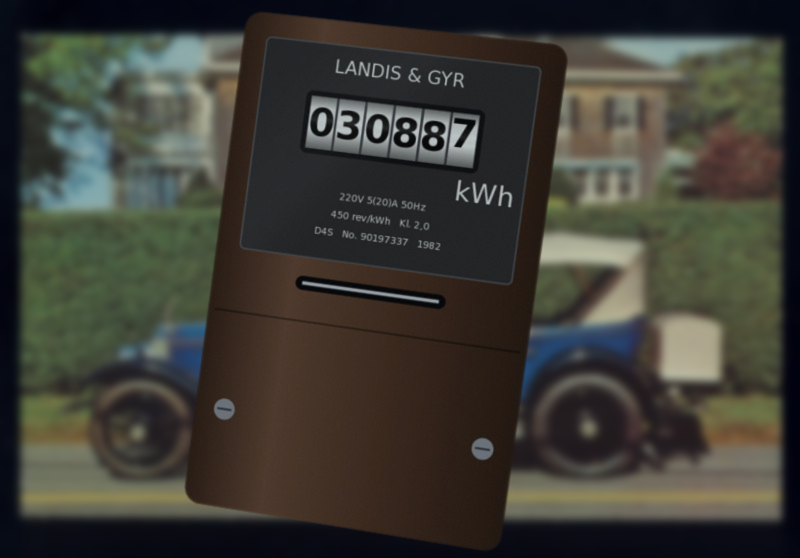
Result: 30887 kWh
